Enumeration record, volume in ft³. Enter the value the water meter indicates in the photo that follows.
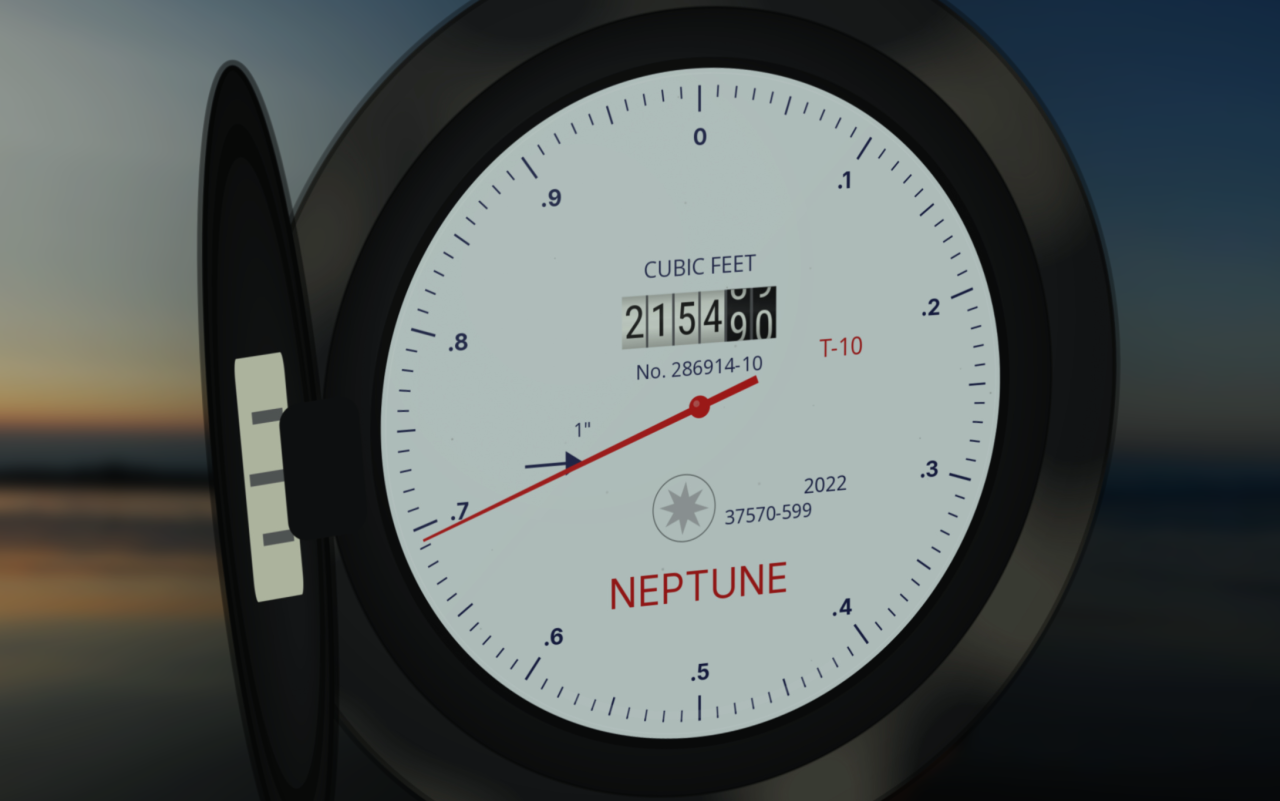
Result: 215489.69 ft³
